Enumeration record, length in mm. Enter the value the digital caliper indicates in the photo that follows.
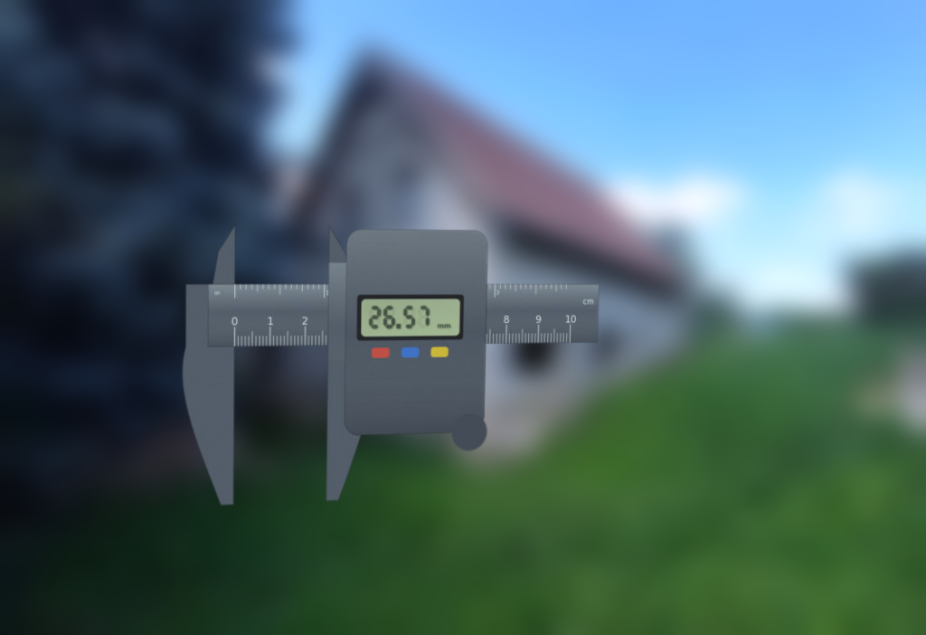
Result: 26.57 mm
